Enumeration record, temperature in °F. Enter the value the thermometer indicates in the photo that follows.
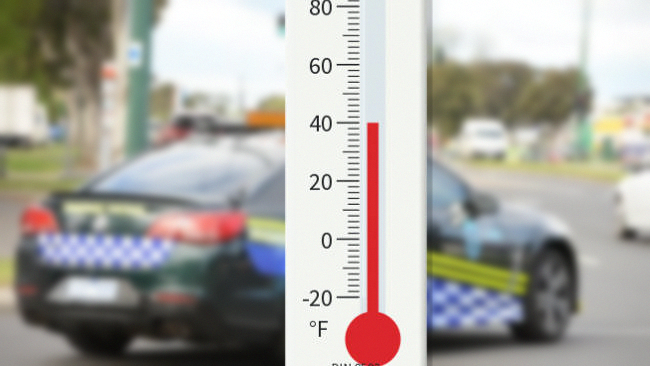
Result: 40 °F
